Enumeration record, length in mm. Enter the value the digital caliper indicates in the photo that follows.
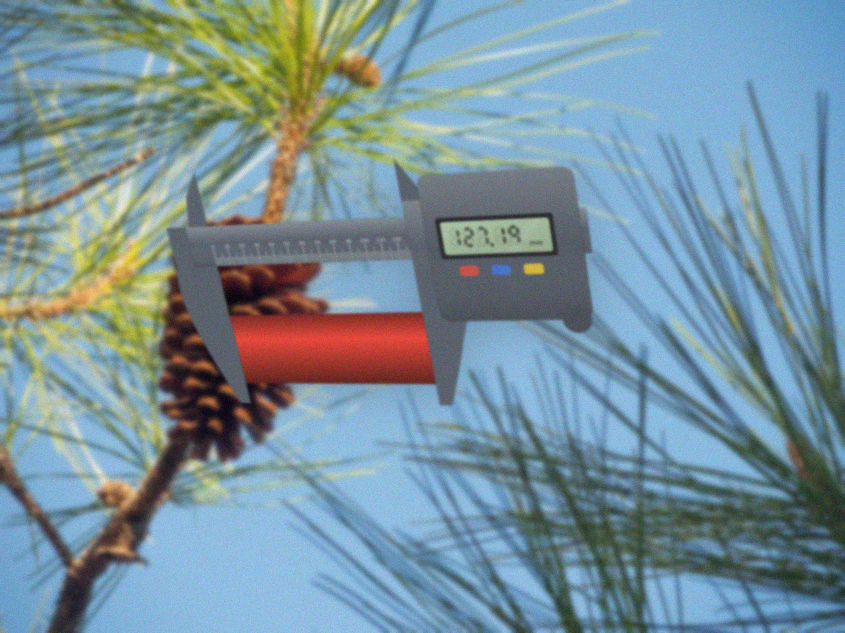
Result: 127.19 mm
